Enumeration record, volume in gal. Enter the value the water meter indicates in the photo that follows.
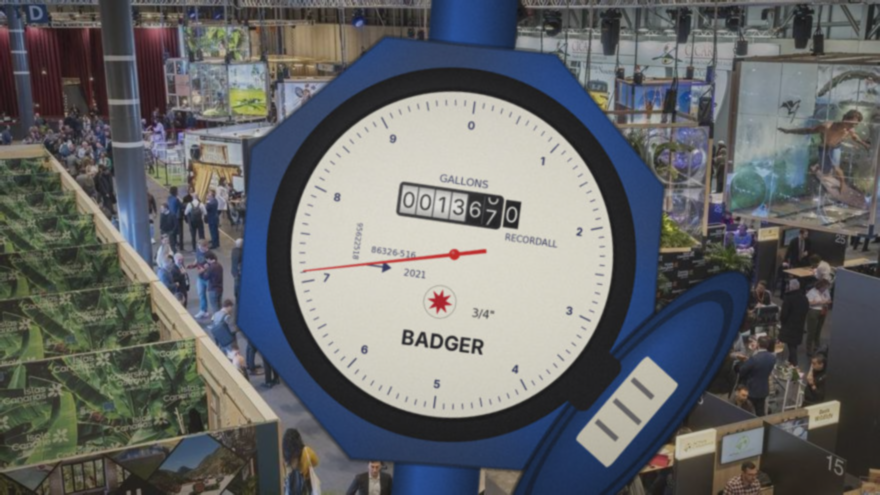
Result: 13667.1 gal
